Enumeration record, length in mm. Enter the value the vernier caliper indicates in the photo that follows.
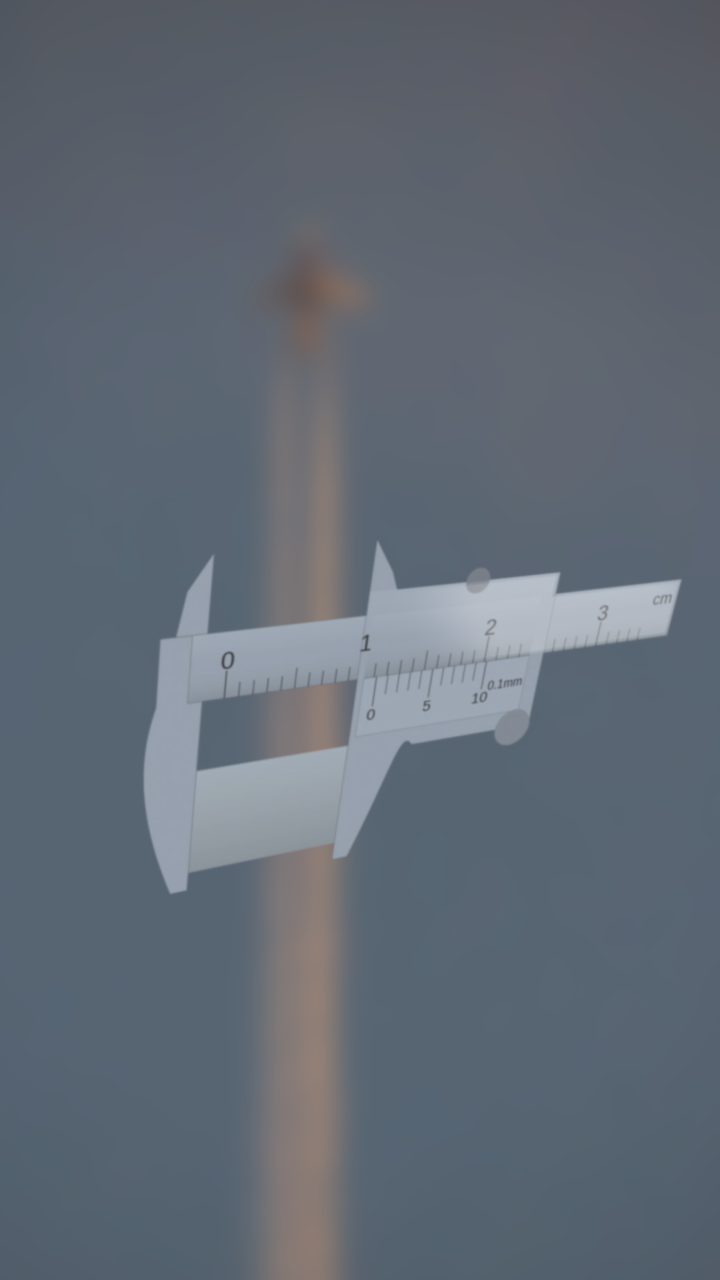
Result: 11.2 mm
